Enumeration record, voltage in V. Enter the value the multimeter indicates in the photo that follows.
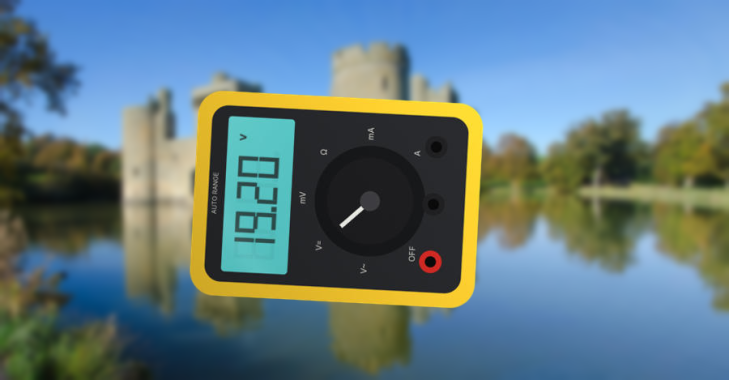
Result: 19.20 V
